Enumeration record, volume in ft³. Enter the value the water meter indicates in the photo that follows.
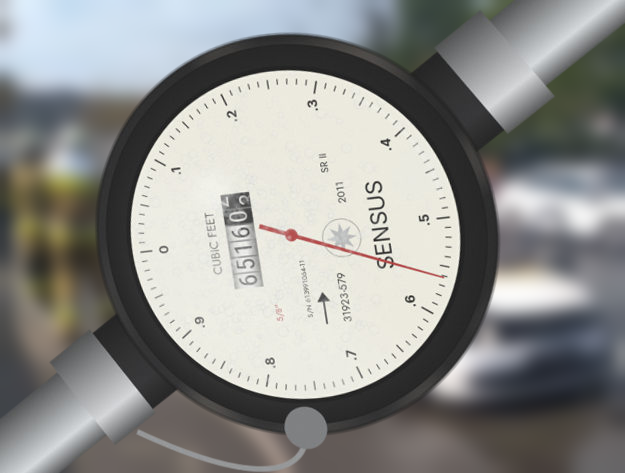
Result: 651602.56 ft³
